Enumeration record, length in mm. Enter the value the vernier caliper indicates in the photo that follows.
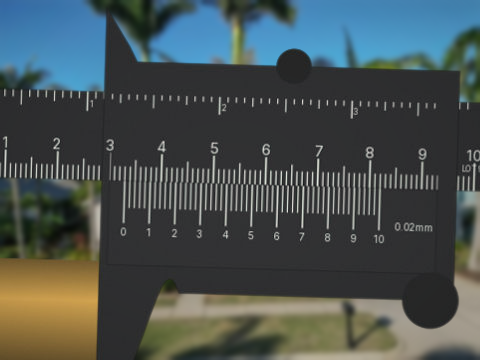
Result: 33.0 mm
